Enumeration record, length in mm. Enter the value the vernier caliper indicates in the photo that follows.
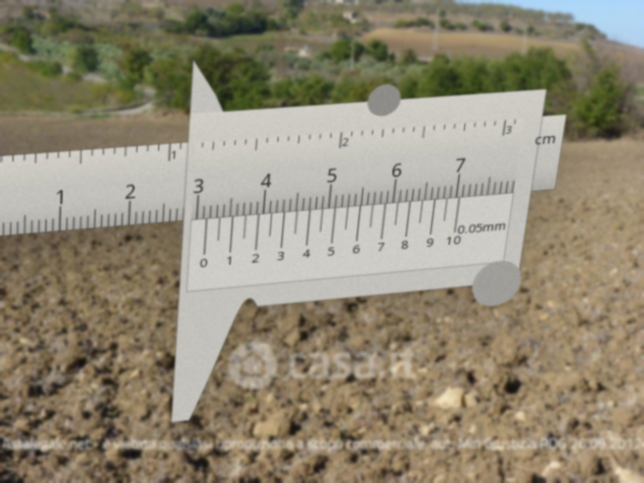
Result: 31.5 mm
